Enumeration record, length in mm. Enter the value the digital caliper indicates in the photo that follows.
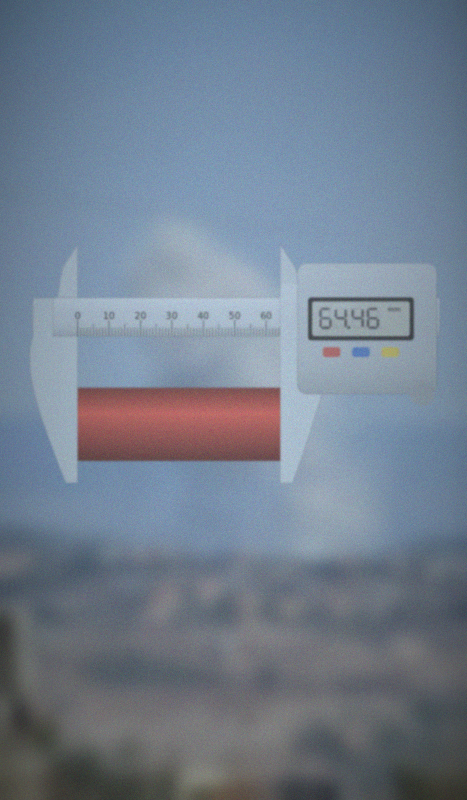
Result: 64.46 mm
